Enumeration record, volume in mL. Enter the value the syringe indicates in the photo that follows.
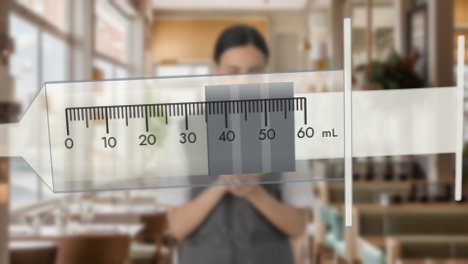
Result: 35 mL
